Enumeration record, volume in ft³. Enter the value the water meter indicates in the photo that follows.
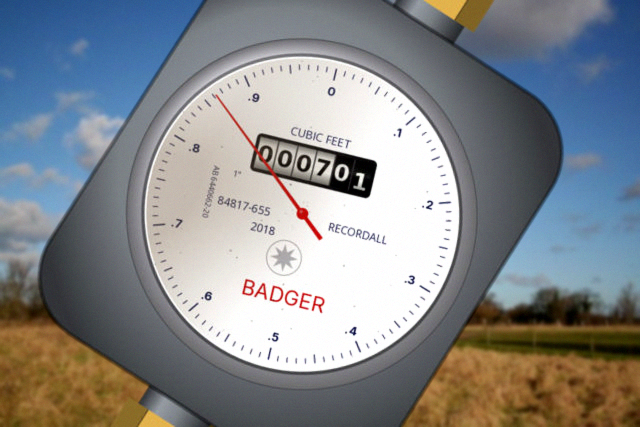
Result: 700.86 ft³
